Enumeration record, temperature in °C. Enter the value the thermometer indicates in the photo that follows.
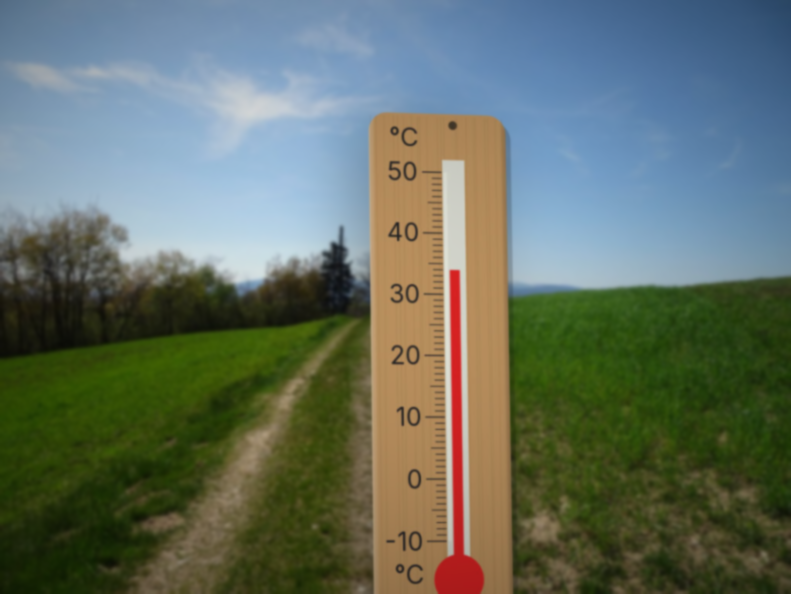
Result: 34 °C
